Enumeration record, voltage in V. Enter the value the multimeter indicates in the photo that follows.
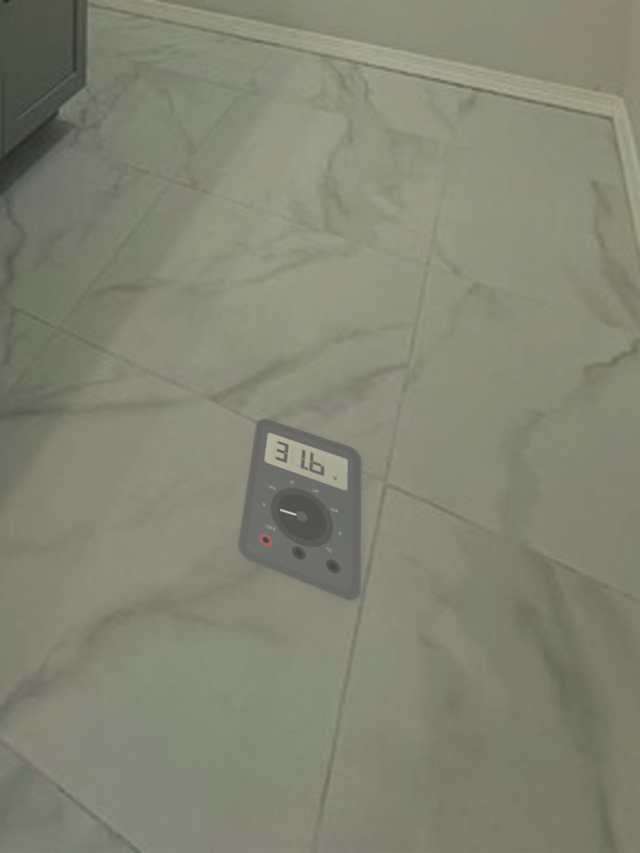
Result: 31.6 V
